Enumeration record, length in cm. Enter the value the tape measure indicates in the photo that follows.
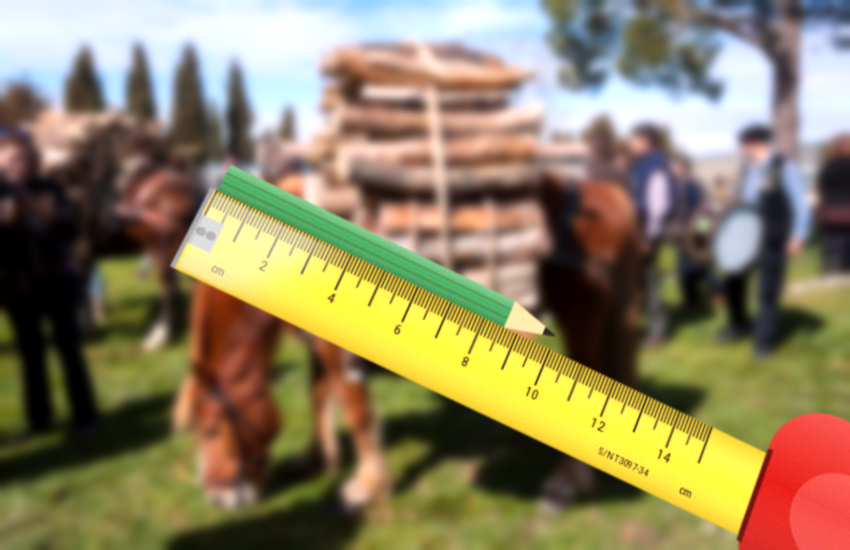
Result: 10 cm
